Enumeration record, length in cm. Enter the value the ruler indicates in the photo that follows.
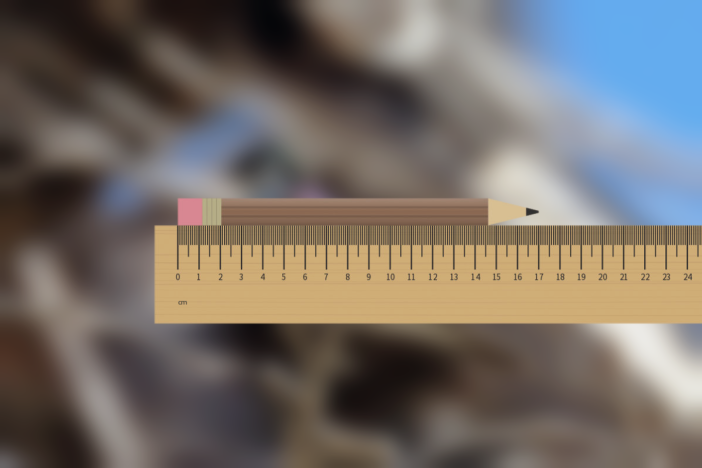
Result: 17 cm
